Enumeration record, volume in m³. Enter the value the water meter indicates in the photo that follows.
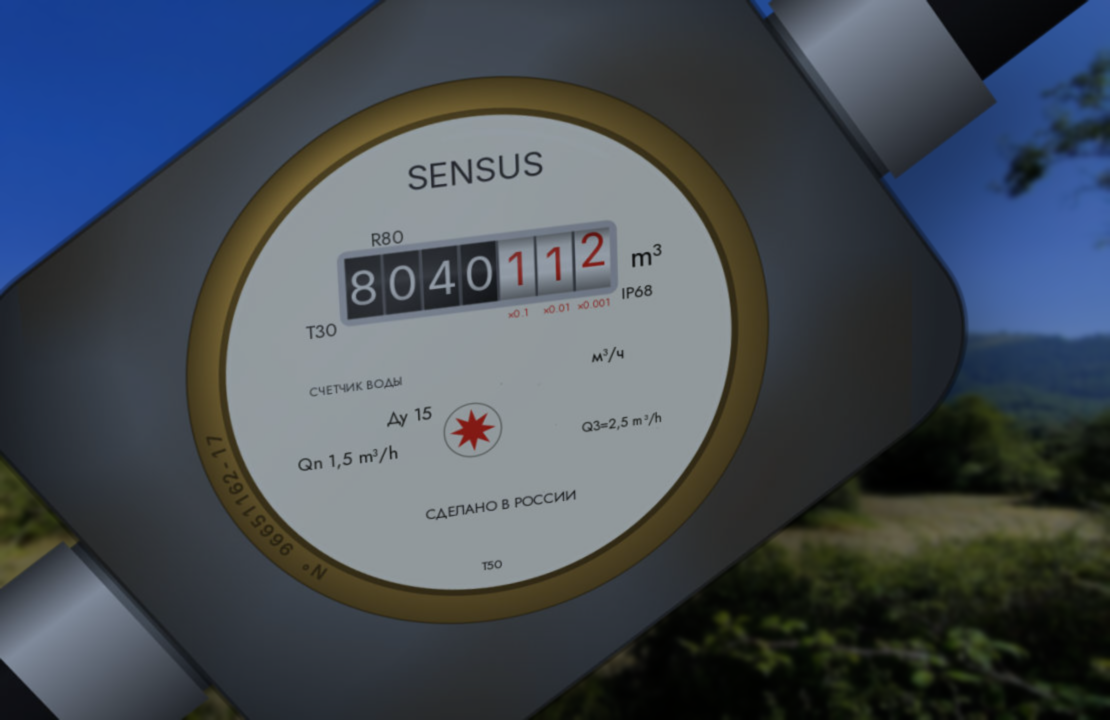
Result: 8040.112 m³
